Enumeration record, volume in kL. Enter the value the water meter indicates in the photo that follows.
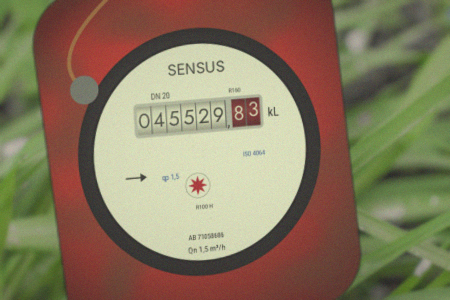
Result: 45529.83 kL
